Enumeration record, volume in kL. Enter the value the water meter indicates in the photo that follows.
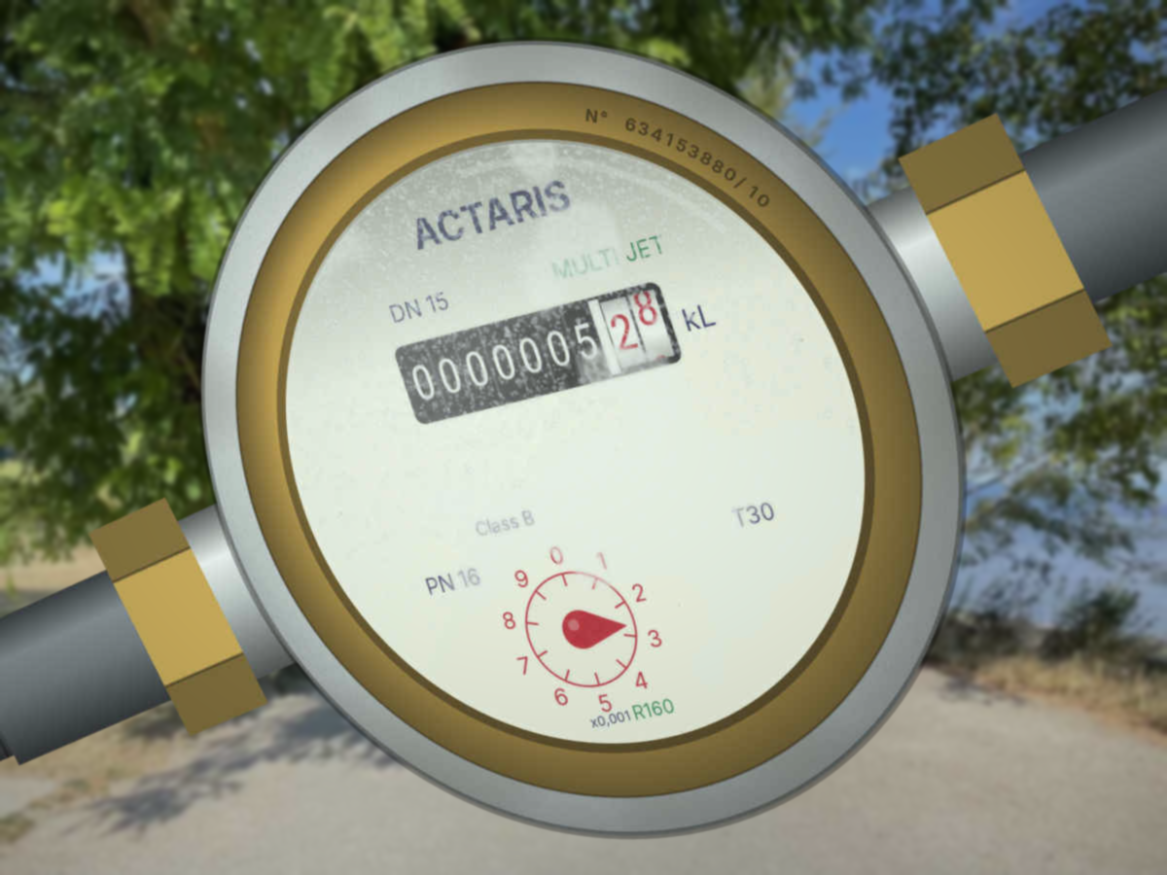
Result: 5.282 kL
